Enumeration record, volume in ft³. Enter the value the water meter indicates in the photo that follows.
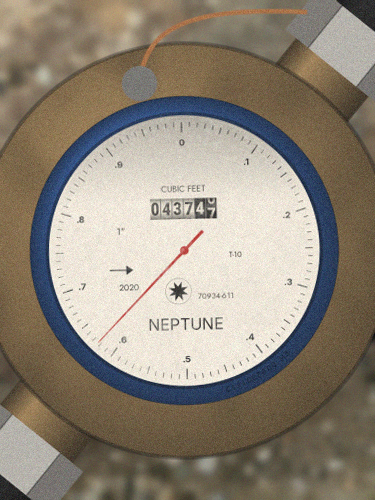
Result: 43746.62 ft³
